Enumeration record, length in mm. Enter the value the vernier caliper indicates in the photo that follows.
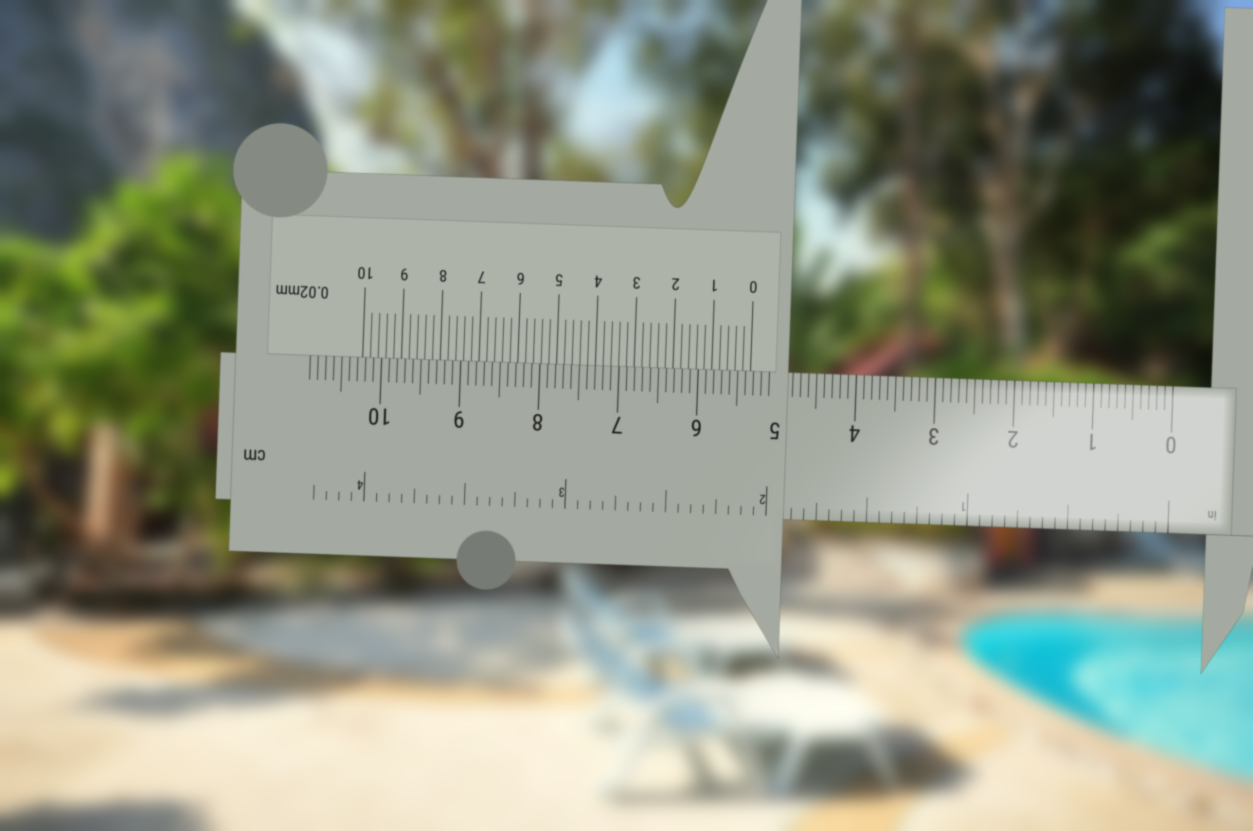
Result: 53.4 mm
